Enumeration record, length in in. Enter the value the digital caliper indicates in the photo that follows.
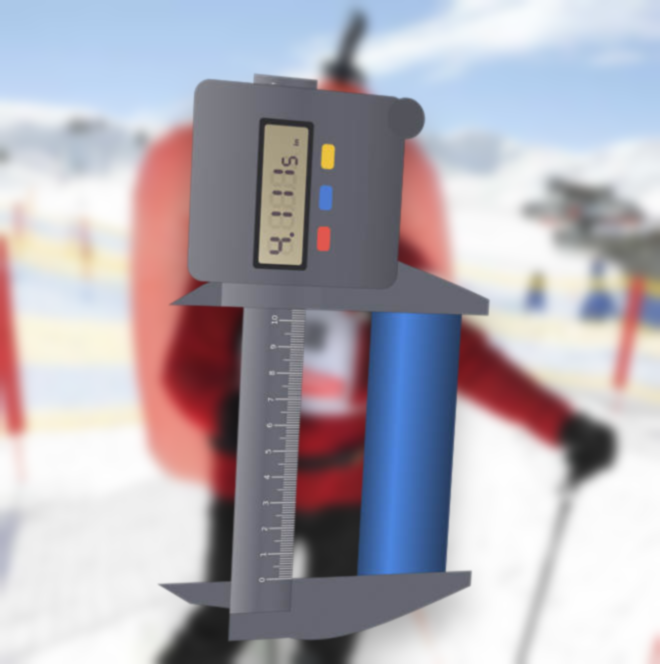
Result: 4.1115 in
